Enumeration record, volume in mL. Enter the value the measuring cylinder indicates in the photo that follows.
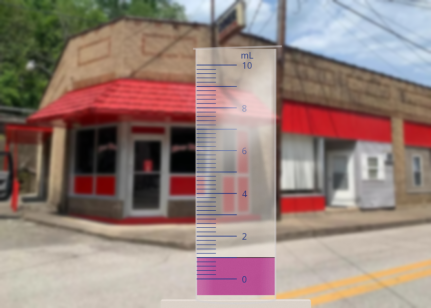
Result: 1 mL
